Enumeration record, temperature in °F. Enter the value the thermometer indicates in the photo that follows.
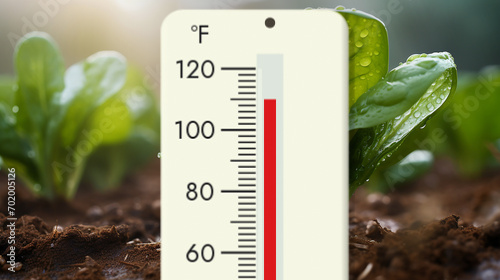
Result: 110 °F
